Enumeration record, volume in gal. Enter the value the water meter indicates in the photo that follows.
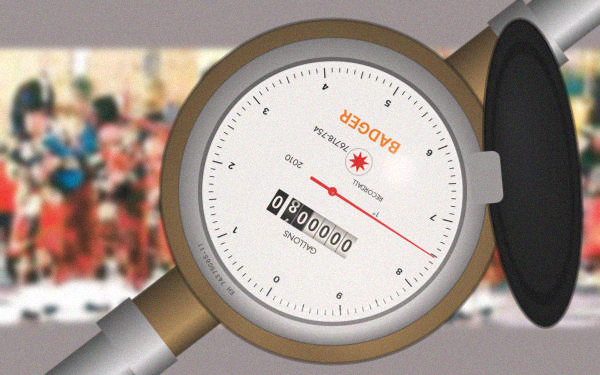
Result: 77.5 gal
